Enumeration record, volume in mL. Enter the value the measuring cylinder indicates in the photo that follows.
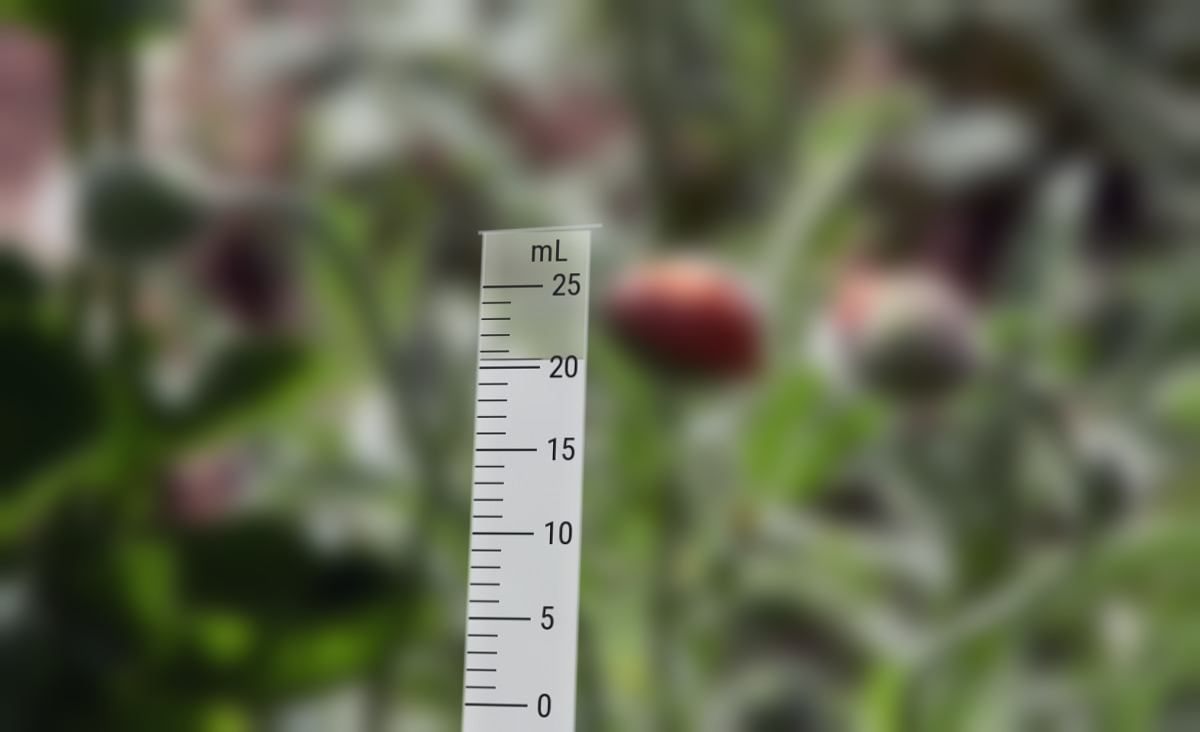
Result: 20.5 mL
